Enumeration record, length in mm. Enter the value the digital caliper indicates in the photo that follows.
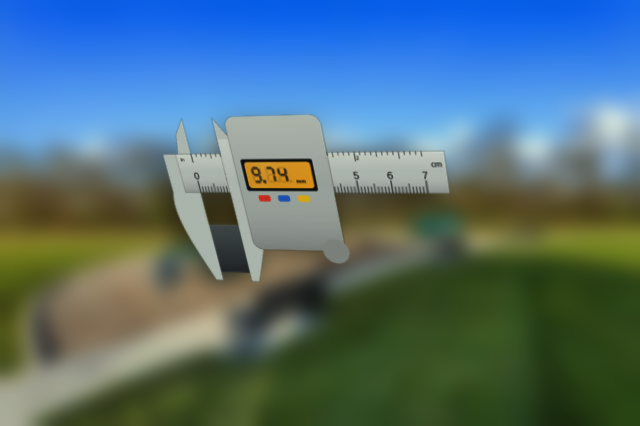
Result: 9.74 mm
